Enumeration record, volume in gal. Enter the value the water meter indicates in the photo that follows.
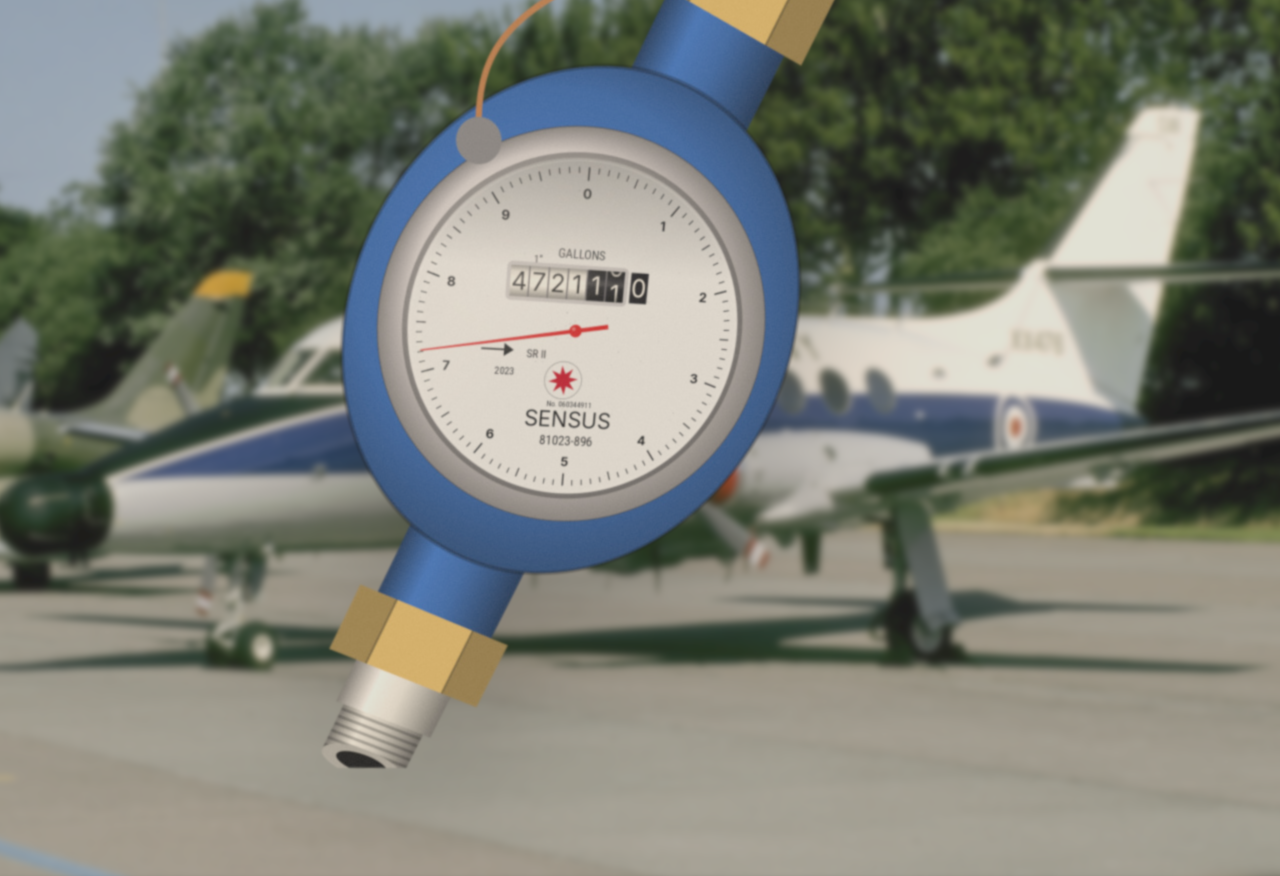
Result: 4721107.2 gal
